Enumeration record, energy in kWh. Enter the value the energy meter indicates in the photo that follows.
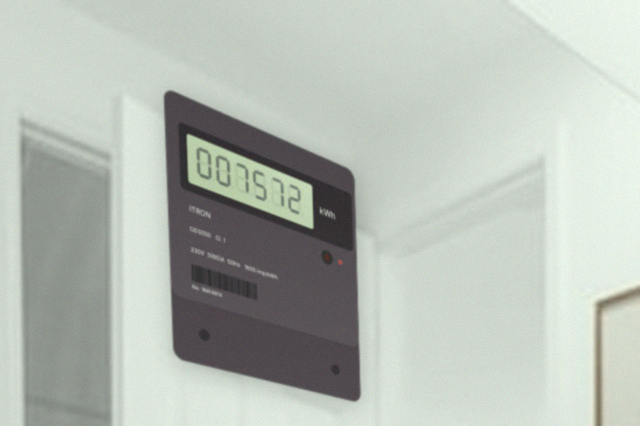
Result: 7572 kWh
